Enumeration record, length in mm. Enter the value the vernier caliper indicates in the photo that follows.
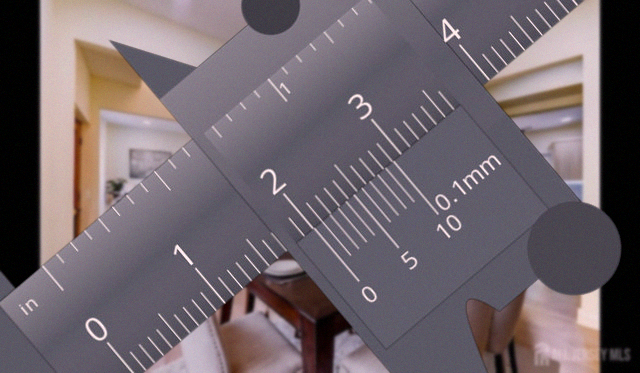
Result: 20.1 mm
